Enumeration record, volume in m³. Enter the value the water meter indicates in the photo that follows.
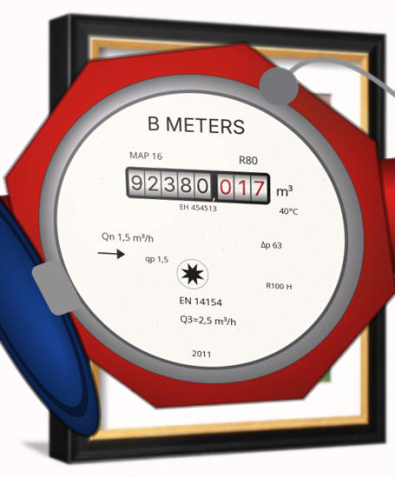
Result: 92380.017 m³
